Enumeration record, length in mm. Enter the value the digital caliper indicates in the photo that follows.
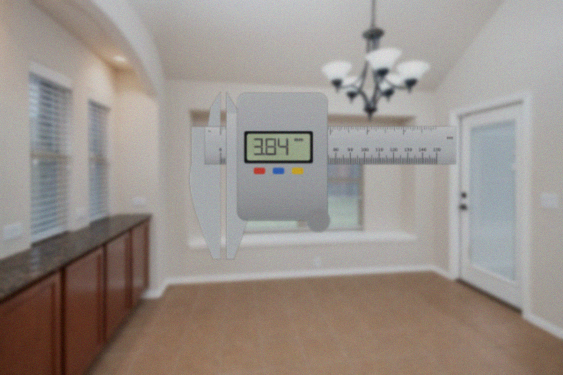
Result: 3.84 mm
